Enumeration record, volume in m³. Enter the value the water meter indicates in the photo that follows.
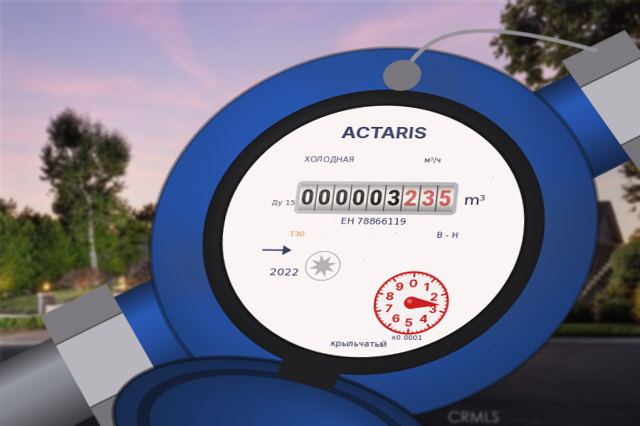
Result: 3.2352 m³
